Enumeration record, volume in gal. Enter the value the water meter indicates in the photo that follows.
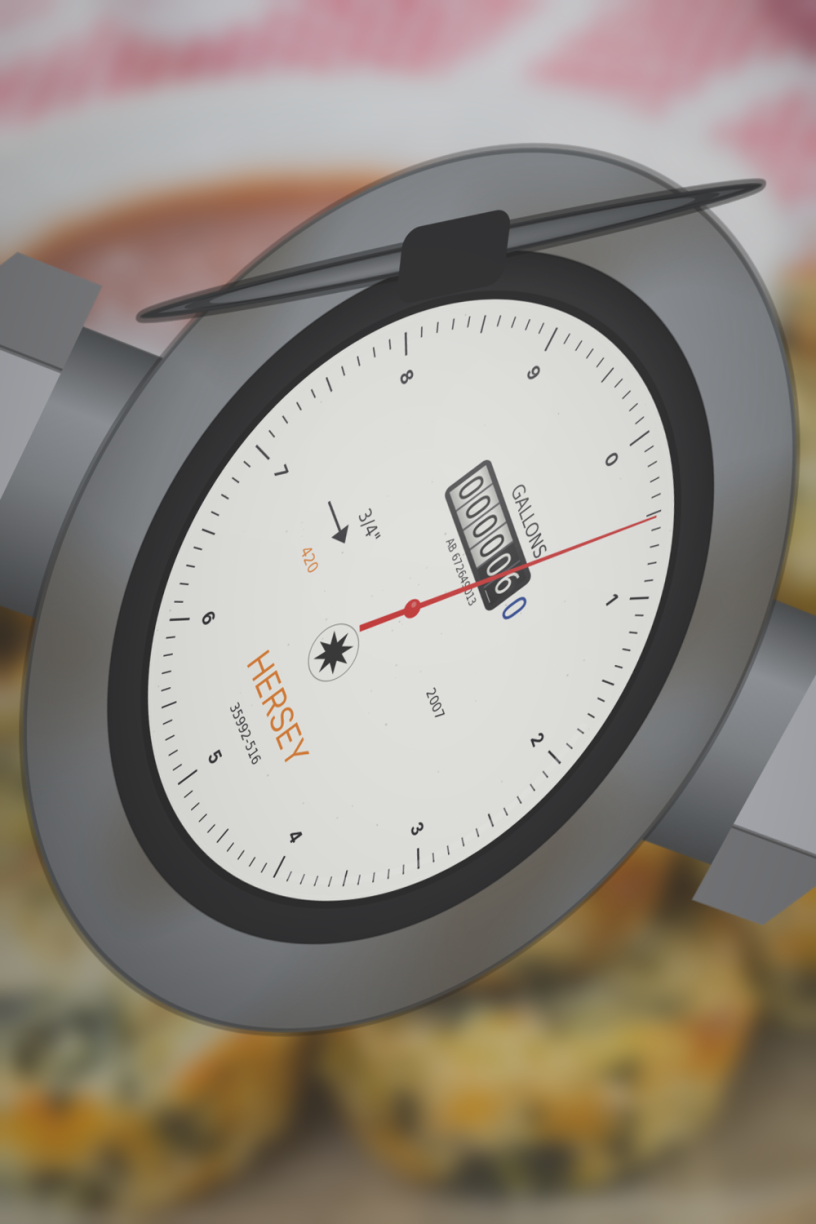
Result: 60.5 gal
